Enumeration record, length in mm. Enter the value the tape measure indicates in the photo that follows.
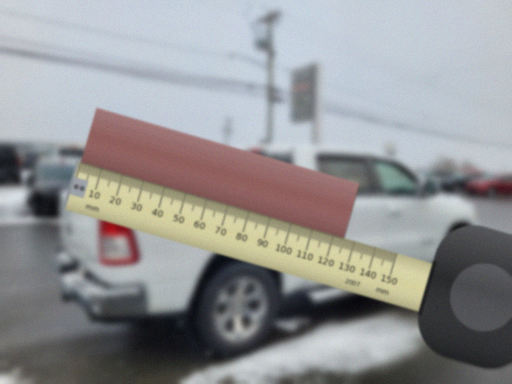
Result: 125 mm
